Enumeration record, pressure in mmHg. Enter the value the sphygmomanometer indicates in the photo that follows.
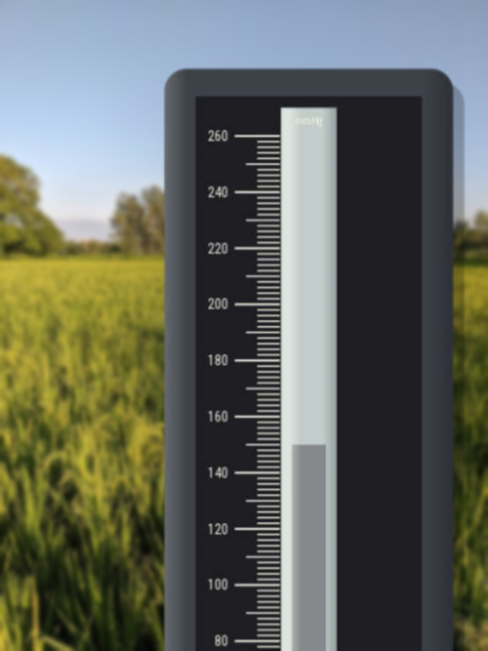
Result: 150 mmHg
